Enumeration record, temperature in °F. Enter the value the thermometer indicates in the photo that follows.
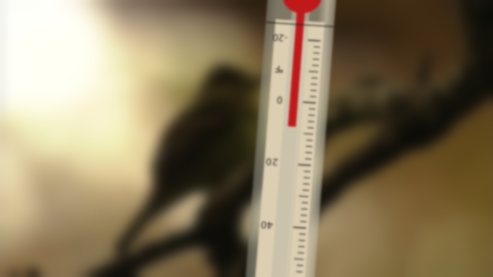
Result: 8 °F
